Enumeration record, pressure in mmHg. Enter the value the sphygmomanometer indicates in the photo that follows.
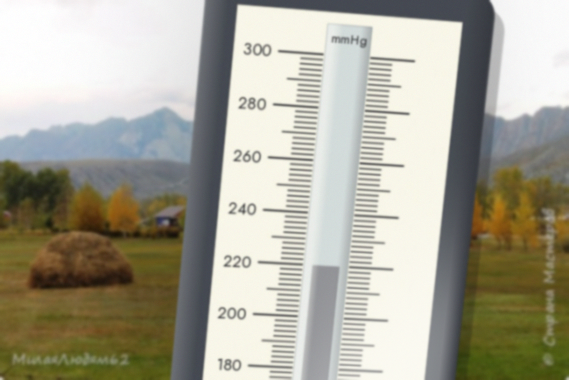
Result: 220 mmHg
